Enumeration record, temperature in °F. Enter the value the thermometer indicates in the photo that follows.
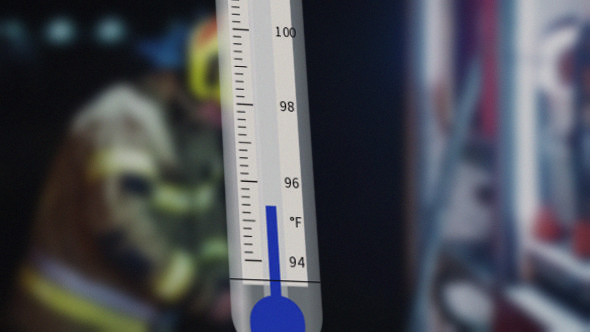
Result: 95.4 °F
